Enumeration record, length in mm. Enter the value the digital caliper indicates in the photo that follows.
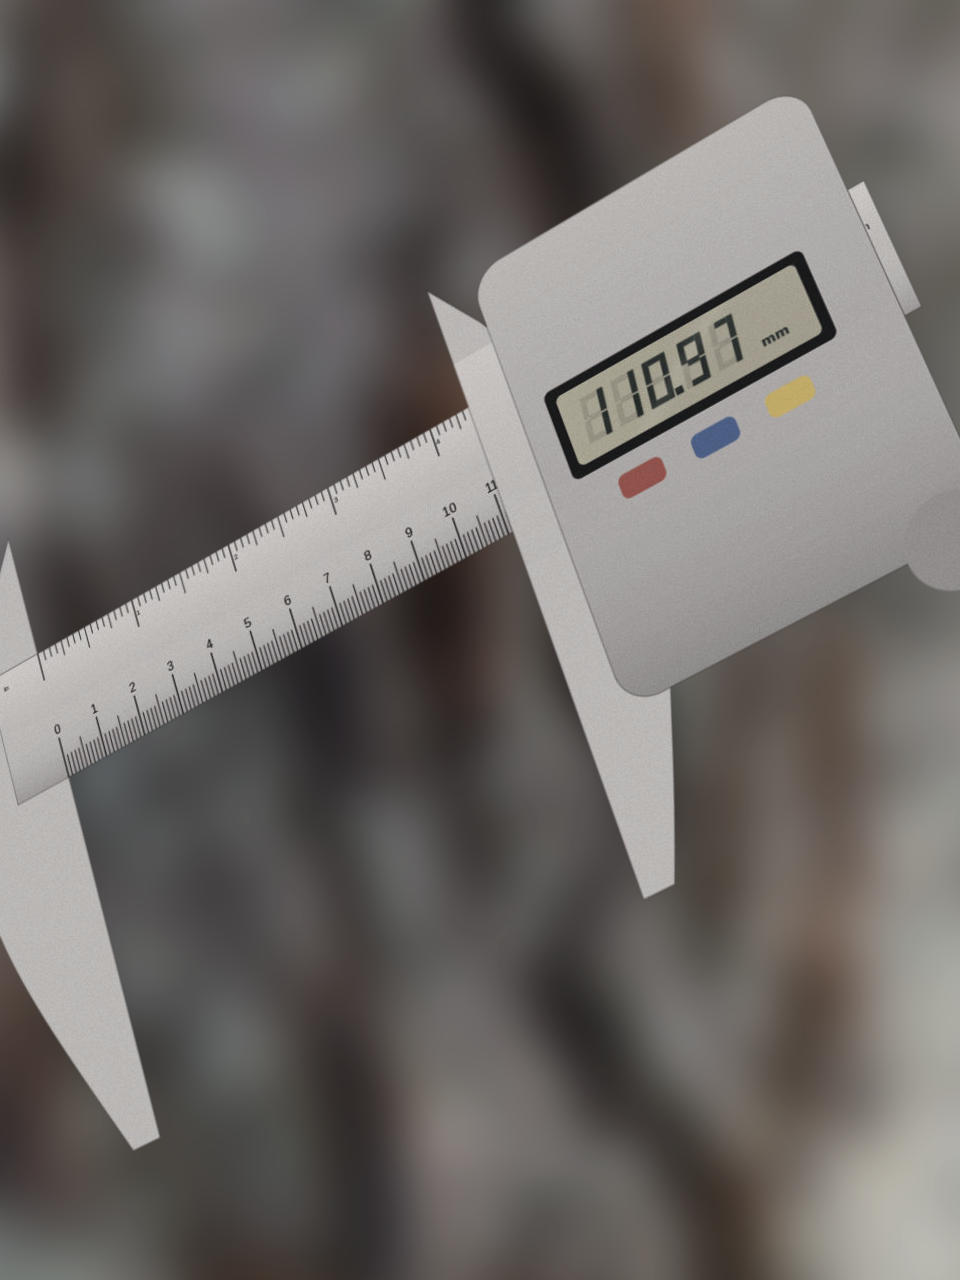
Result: 110.97 mm
